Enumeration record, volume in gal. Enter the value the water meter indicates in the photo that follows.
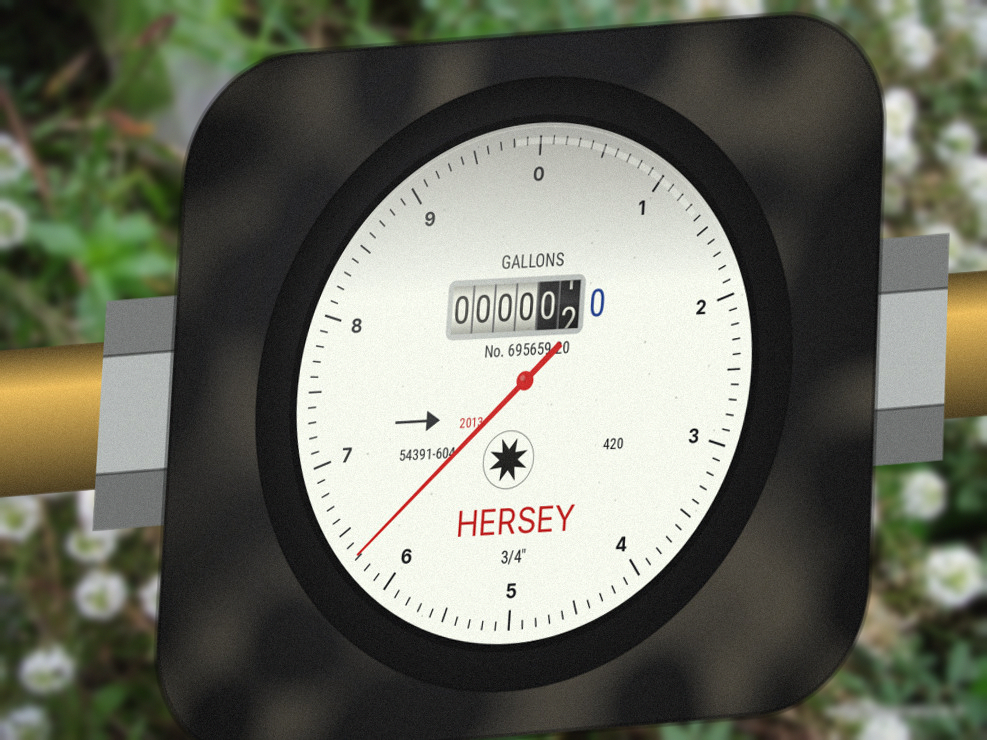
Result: 16.3 gal
